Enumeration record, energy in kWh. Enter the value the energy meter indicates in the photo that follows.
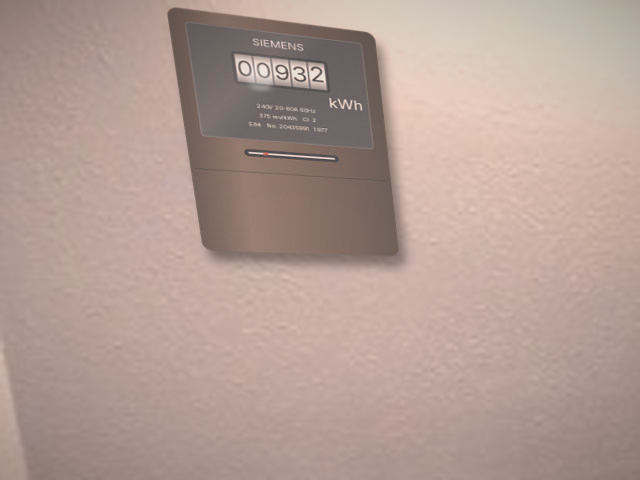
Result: 932 kWh
